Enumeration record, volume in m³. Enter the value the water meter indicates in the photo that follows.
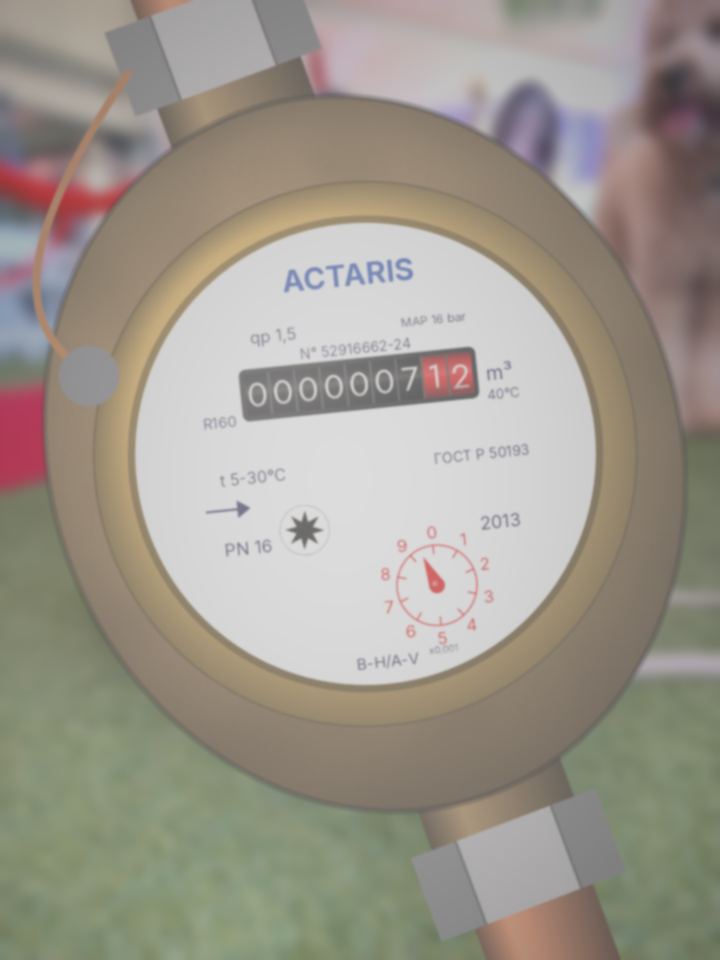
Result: 7.119 m³
